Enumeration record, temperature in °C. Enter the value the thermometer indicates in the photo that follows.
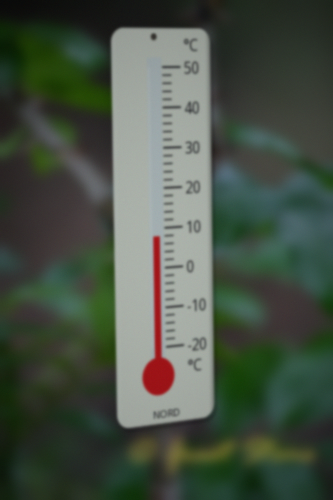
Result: 8 °C
